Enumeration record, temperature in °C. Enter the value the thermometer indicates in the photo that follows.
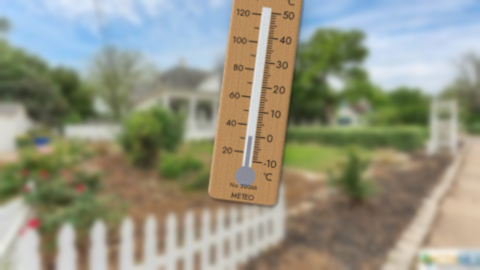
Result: 0 °C
